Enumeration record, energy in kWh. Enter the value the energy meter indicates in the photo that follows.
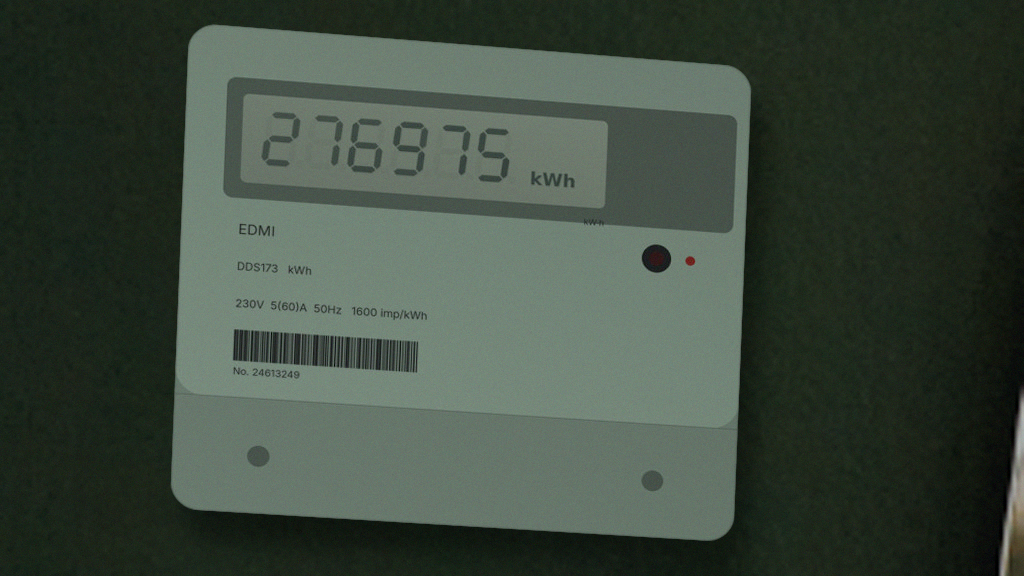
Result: 276975 kWh
